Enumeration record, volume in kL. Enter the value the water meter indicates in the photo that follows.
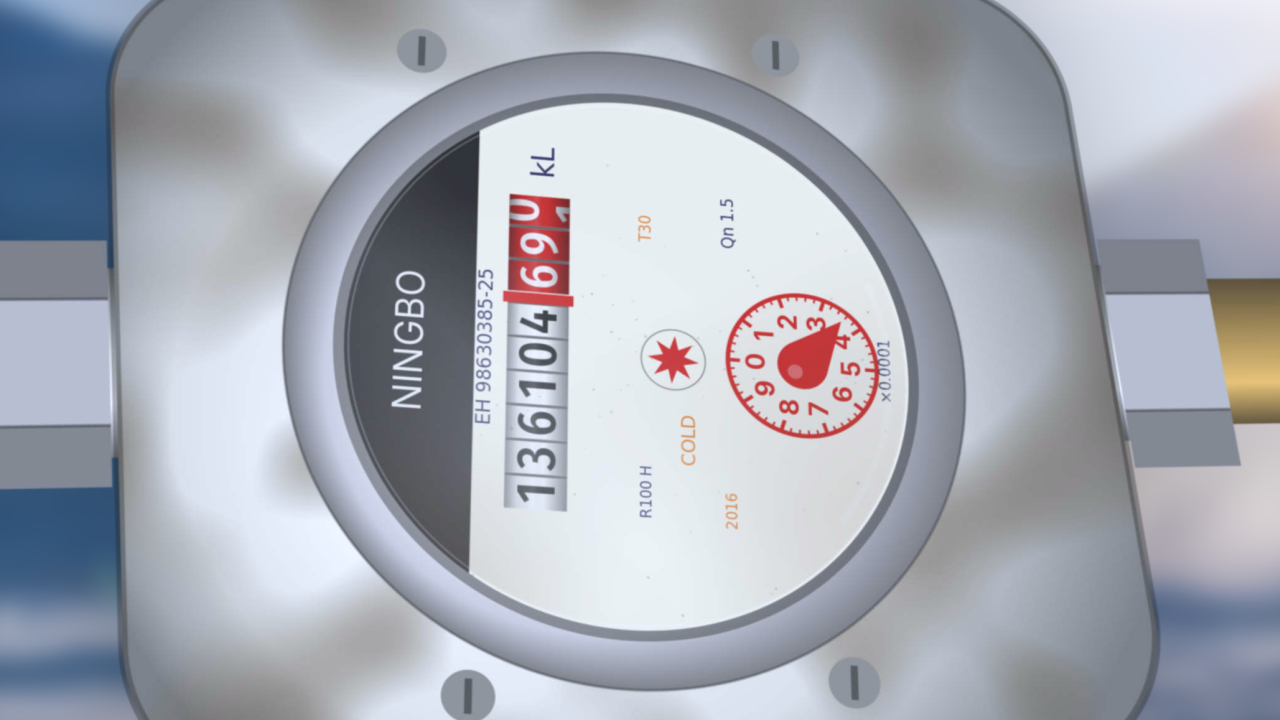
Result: 136104.6903 kL
